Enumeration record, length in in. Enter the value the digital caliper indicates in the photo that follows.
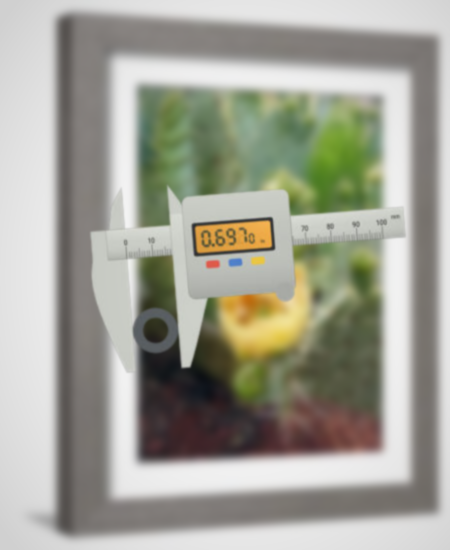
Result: 0.6970 in
